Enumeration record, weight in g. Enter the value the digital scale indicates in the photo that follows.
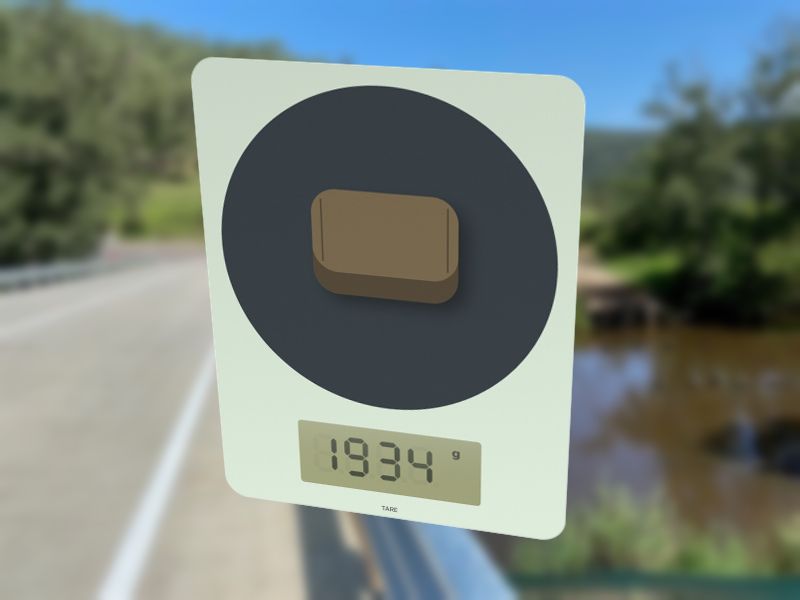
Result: 1934 g
